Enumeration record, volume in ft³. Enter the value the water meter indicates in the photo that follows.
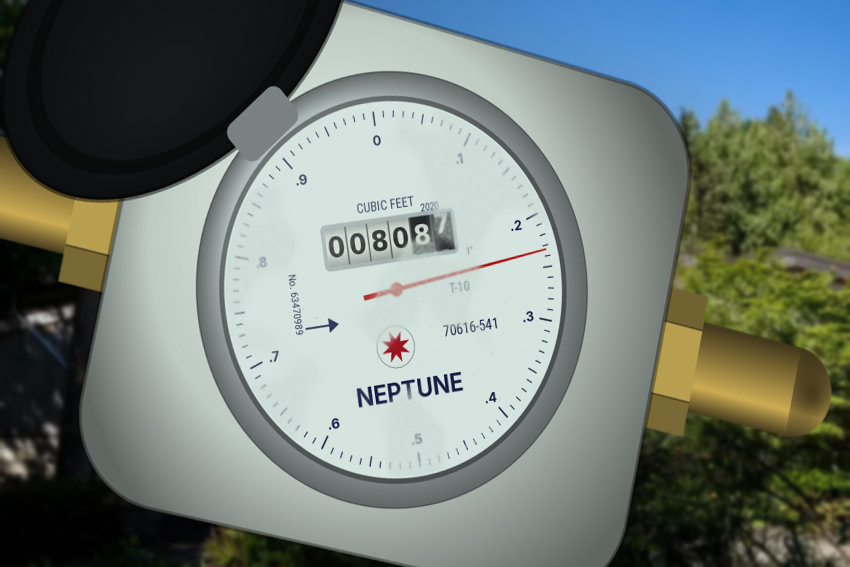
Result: 8087.23 ft³
